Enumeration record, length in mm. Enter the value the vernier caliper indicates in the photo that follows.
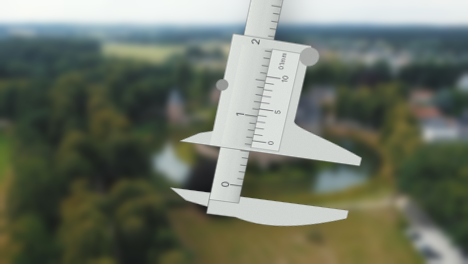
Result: 6.6 mm
